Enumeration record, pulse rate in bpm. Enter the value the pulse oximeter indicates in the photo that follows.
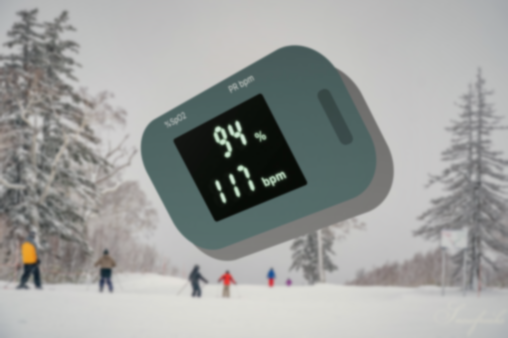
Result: 117 bpm
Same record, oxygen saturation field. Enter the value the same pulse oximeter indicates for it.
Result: 94 %
